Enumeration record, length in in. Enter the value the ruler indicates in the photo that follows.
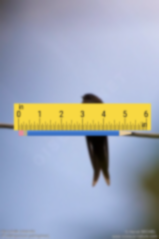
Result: 5.5 in
